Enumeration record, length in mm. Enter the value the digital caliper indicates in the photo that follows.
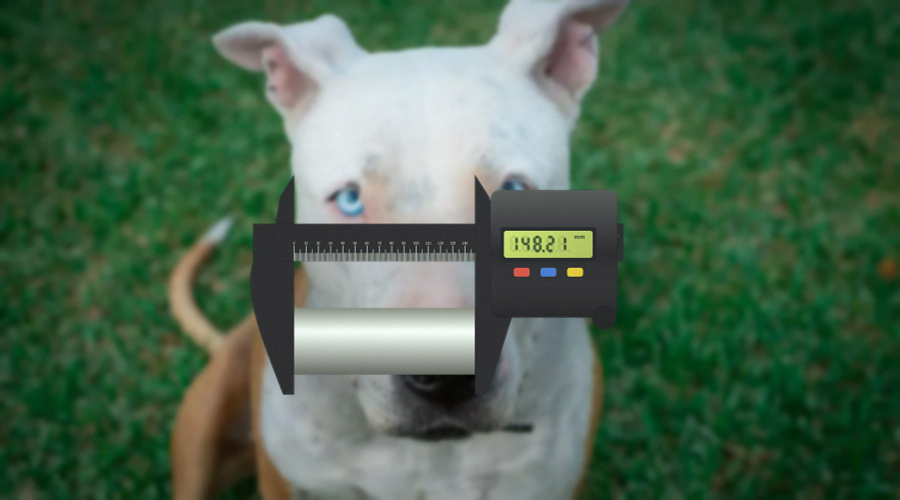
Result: 148.21 mm
